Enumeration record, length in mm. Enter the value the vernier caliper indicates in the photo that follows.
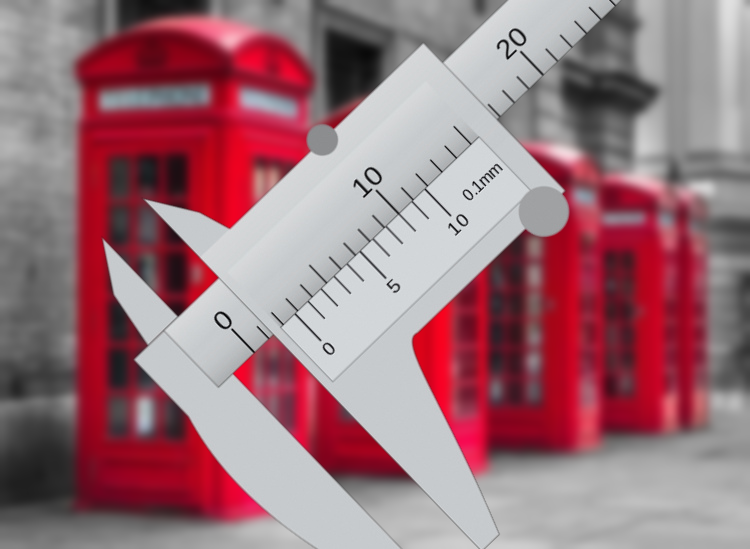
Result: 2.8 mm
